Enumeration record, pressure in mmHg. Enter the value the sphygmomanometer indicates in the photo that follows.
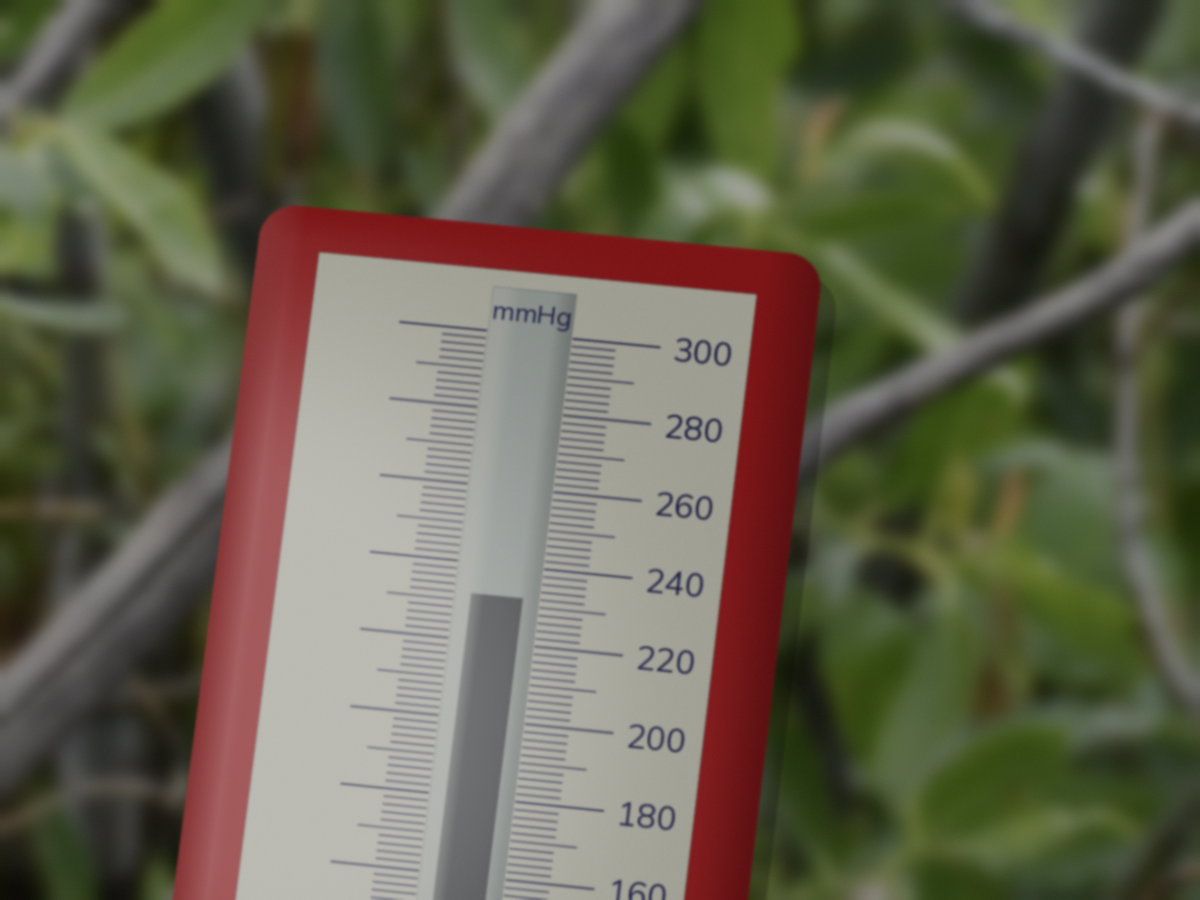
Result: 232 mmHg
